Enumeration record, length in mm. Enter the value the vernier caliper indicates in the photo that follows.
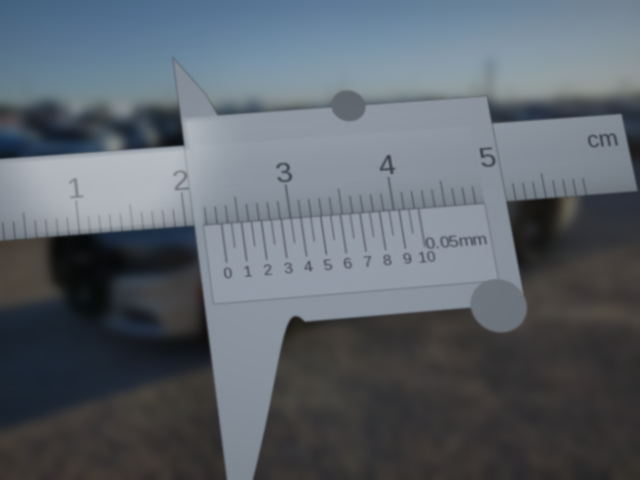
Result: 23.4 mm
